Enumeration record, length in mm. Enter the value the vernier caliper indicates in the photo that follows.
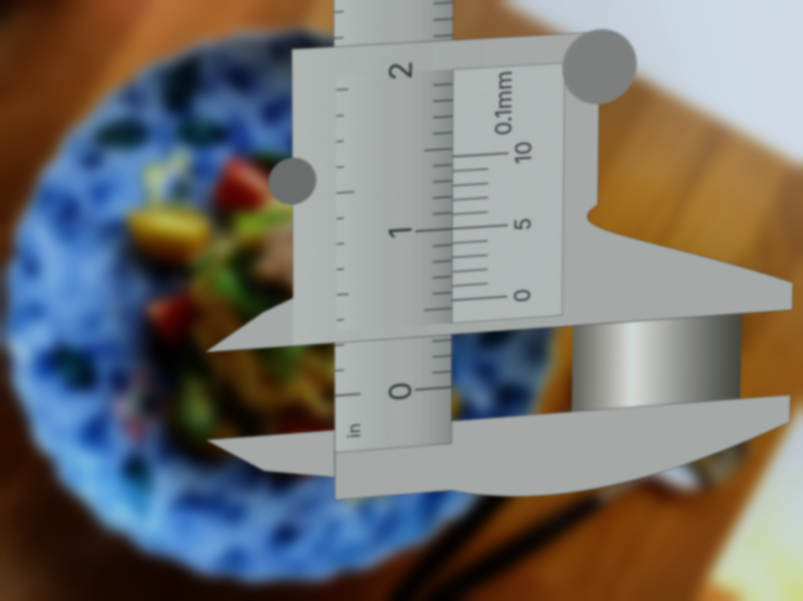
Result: 5.5 mm
